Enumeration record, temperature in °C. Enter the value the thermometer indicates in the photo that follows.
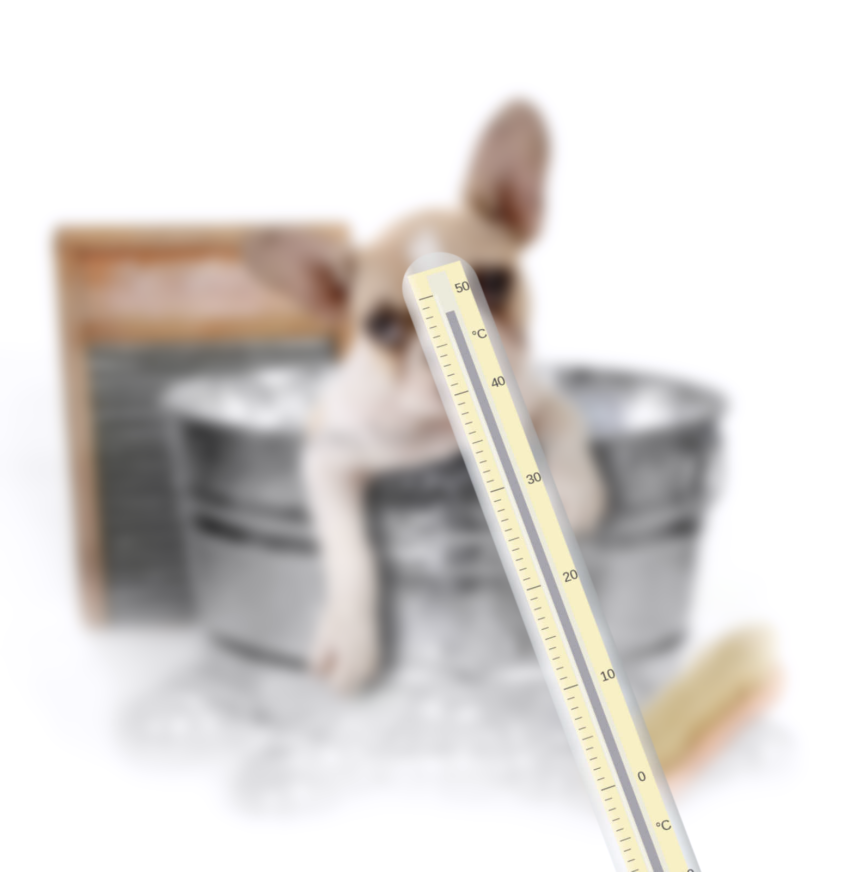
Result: 48 °C
